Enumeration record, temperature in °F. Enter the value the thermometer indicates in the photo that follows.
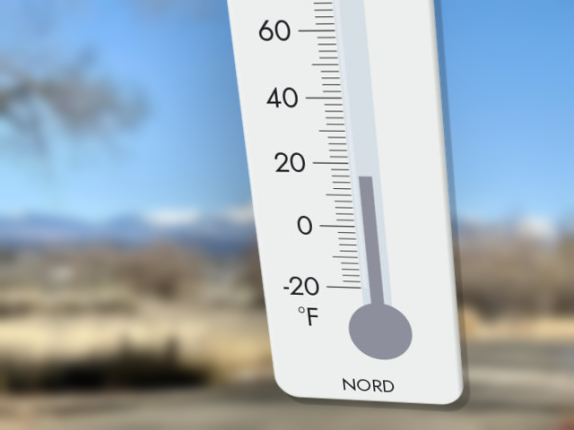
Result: 16 °F
